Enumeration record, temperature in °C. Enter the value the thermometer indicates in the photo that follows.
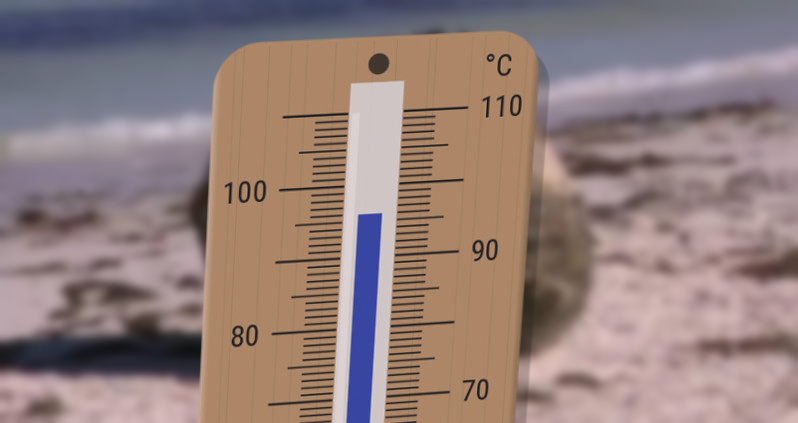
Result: 96 °C
